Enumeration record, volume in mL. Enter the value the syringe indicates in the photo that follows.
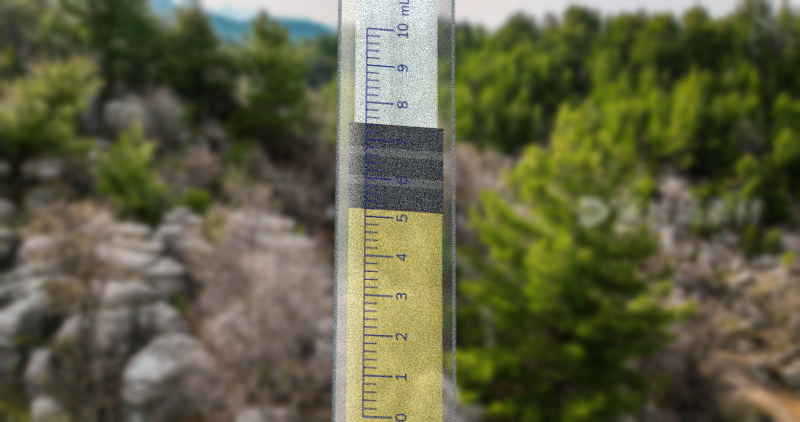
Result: 5.2 mL
